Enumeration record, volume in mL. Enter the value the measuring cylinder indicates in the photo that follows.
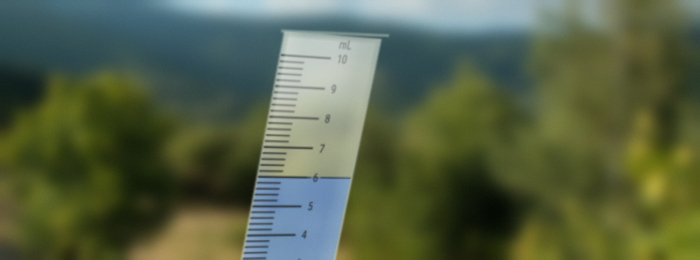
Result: 6 mL
